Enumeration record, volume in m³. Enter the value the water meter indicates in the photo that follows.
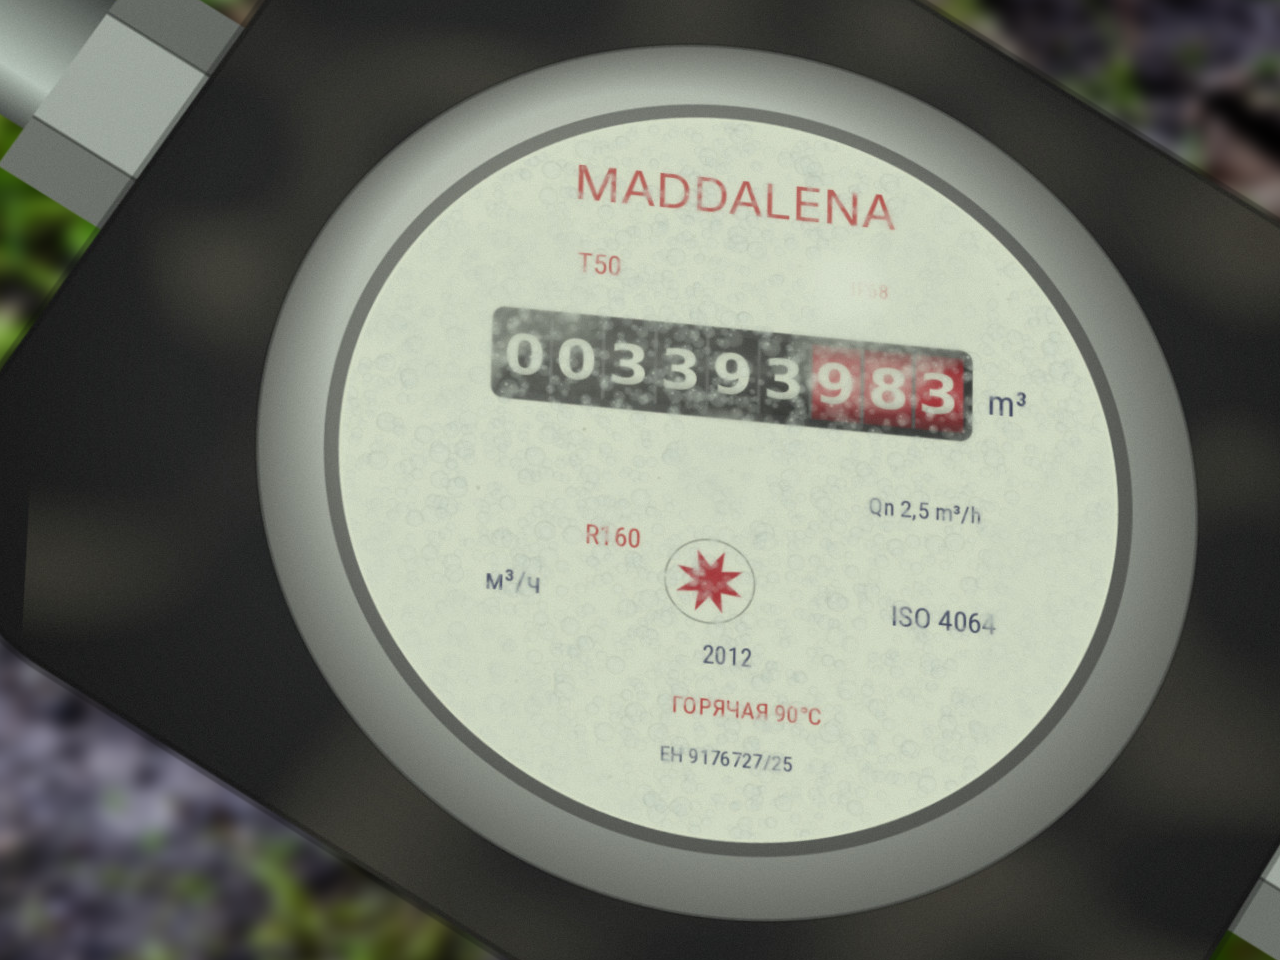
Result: 3393.983 m³
